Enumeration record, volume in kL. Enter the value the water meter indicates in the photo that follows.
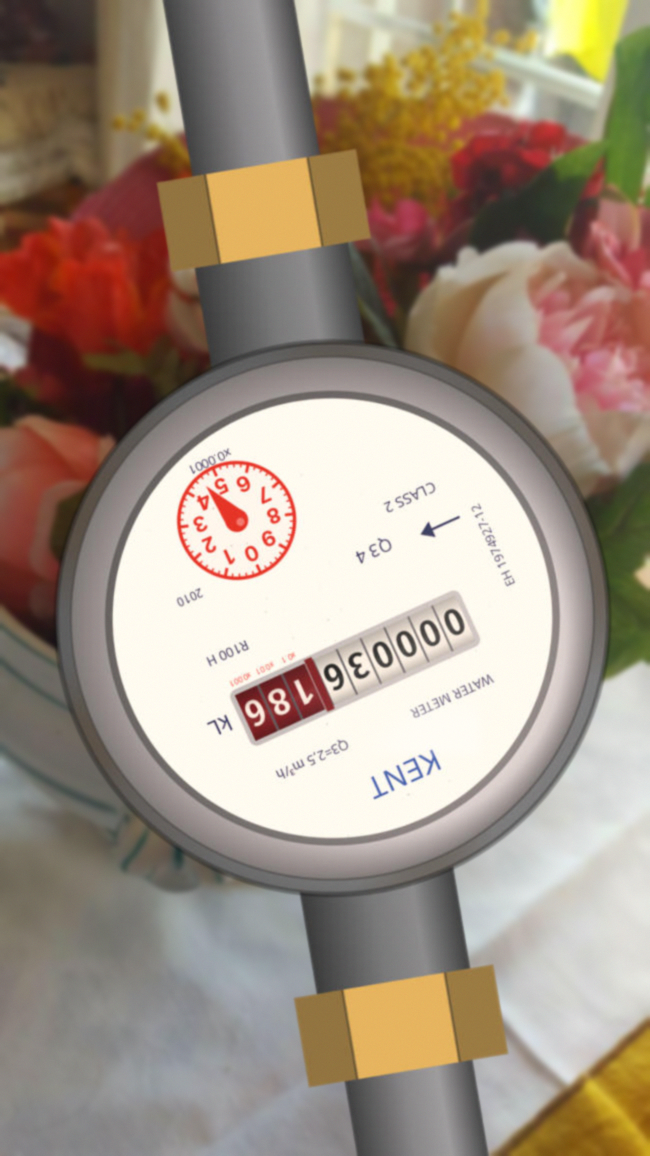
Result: 36.1864 kL
